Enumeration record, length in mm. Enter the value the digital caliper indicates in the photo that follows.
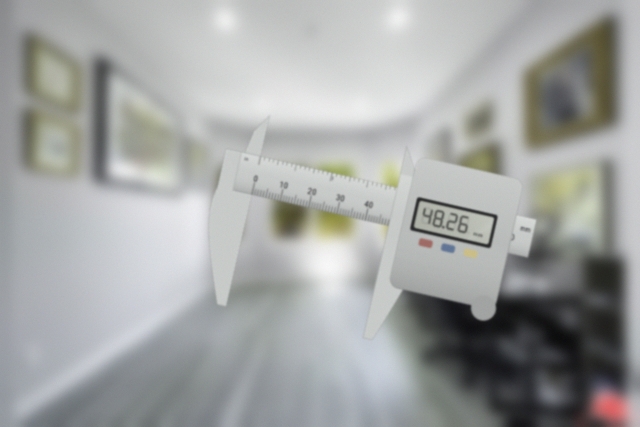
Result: 48.26 mm
